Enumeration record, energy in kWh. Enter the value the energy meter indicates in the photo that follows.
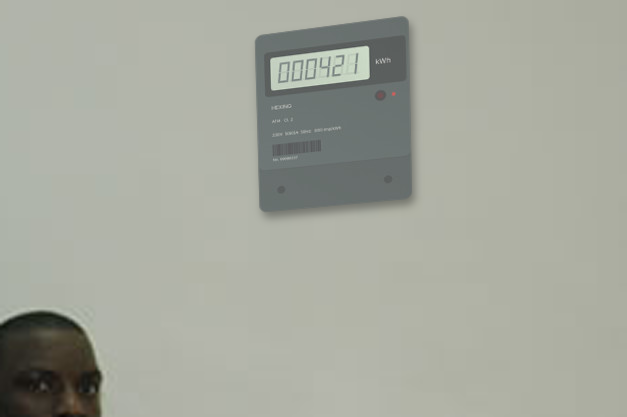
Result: 421 kWh
